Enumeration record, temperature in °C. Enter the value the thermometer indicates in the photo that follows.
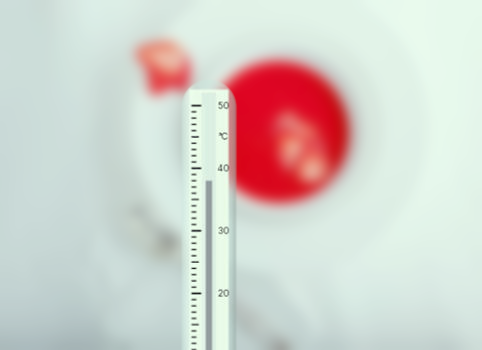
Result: 38 °C
